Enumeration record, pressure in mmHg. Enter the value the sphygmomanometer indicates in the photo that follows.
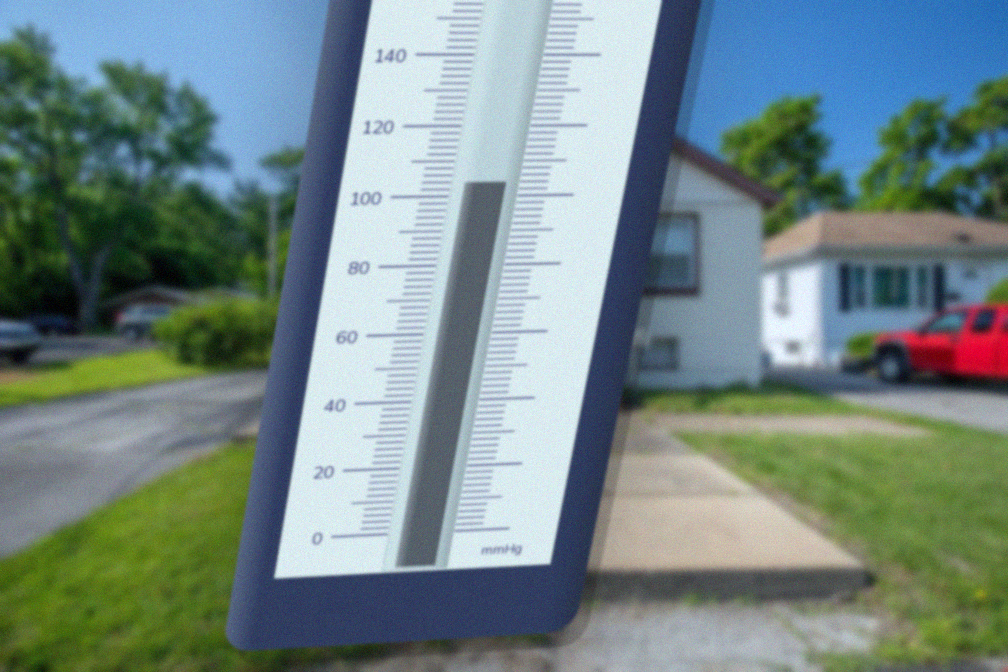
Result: 104 mmHg
